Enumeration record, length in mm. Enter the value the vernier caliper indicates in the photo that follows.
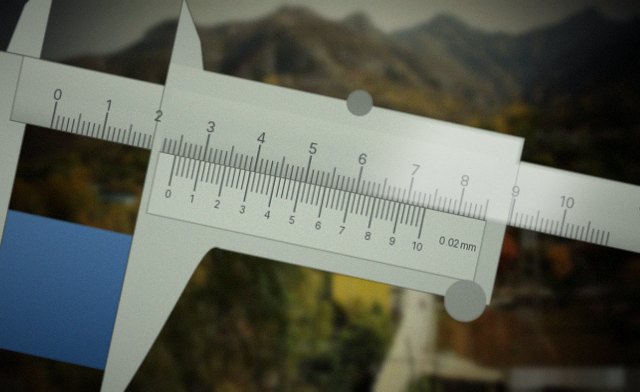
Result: 24.5 mm
